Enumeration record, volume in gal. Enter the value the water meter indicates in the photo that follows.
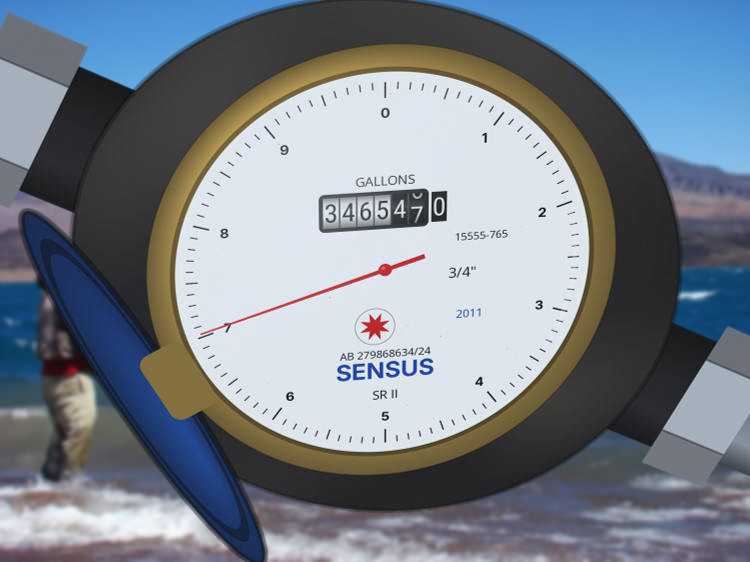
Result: 3465467.0 gal
